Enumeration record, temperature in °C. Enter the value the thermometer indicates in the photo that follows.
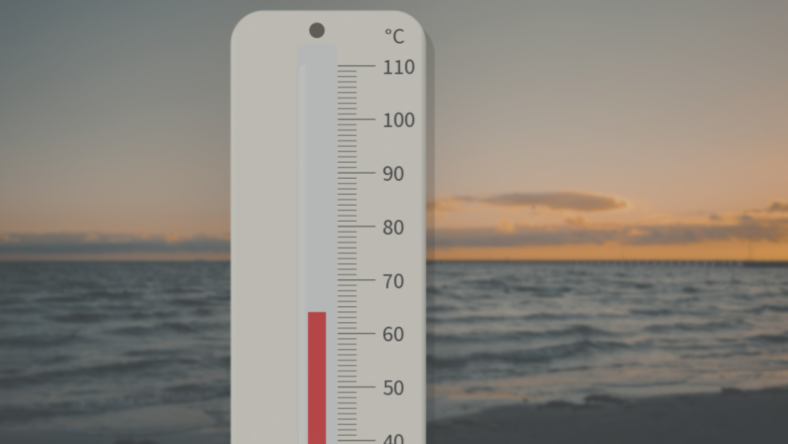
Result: 64 °C
